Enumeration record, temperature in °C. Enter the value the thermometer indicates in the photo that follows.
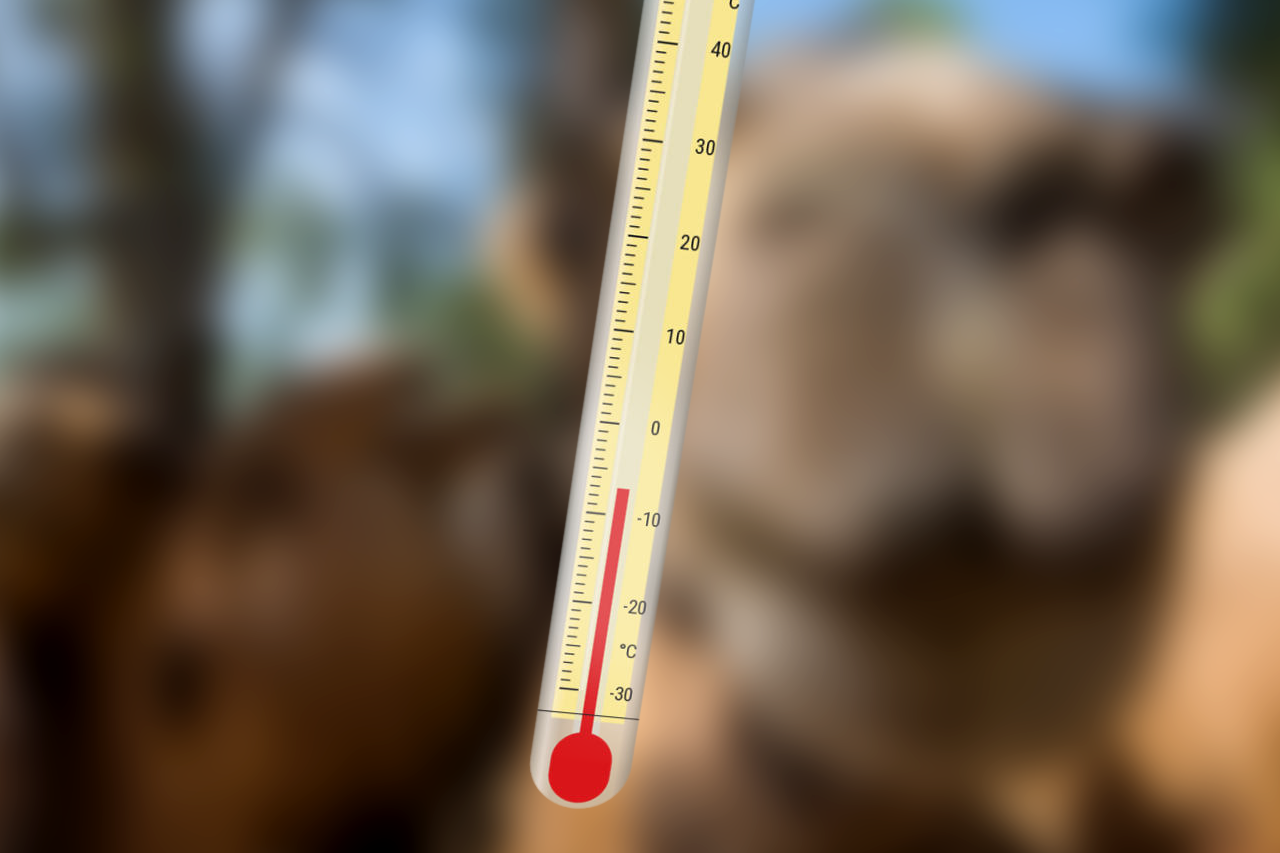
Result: -7 °C
